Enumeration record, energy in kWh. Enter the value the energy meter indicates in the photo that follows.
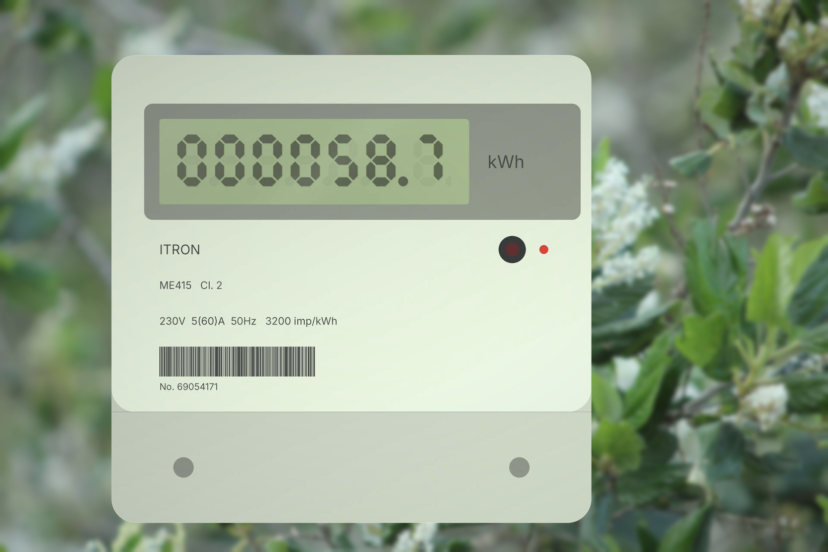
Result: 58.7 kWh
